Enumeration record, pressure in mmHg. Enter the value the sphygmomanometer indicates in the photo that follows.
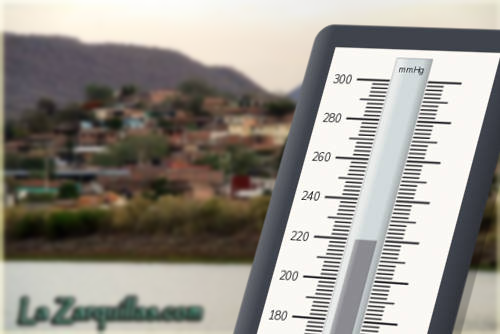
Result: 220 mmHg
